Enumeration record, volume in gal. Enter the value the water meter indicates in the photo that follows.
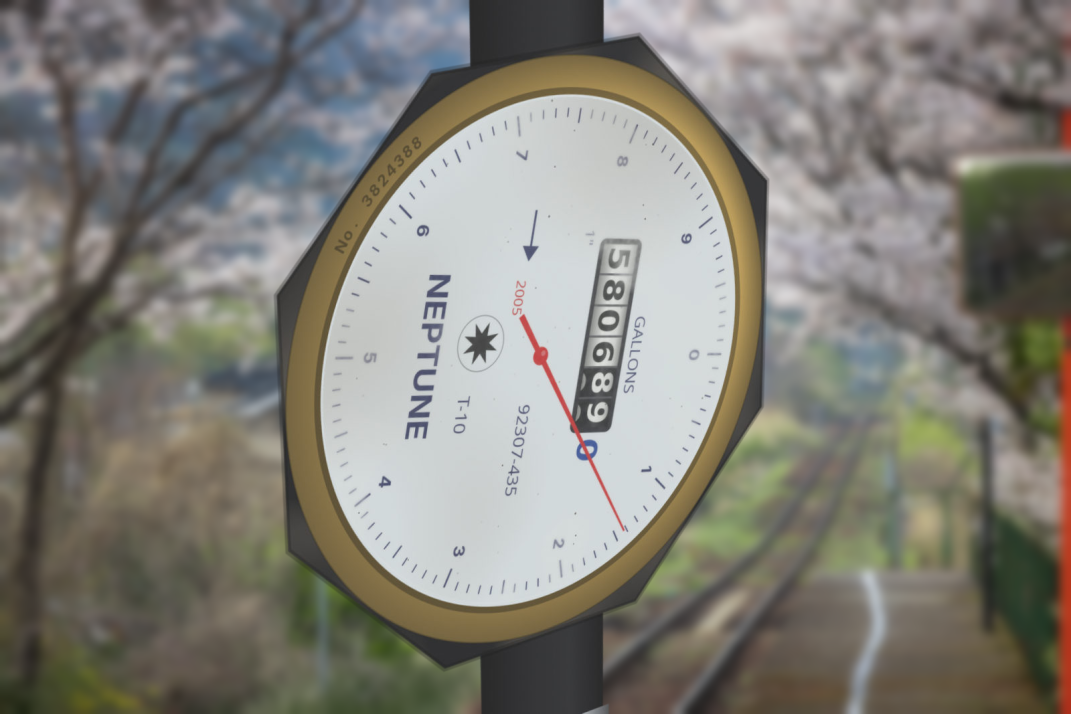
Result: 5806891.4 gal
